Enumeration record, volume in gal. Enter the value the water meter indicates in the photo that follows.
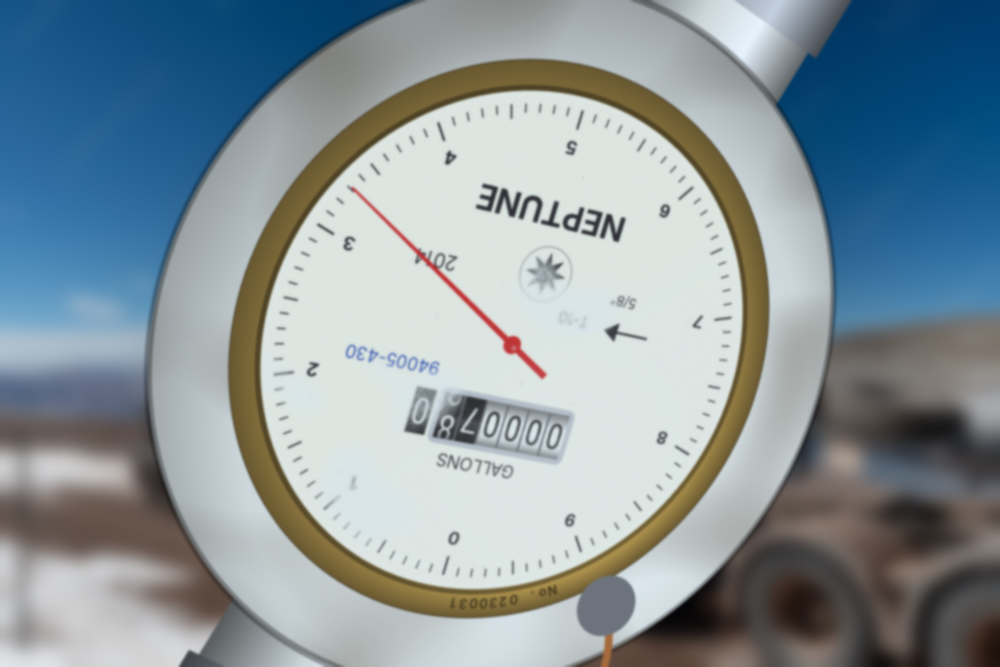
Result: 783.3 gal
